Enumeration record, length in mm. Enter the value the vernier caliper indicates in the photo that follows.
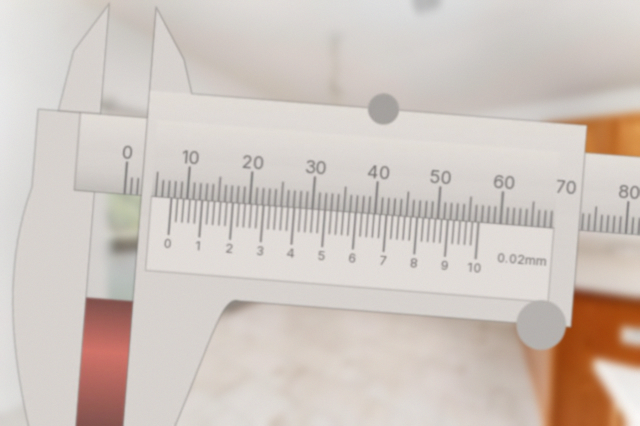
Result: 7.5 mm
